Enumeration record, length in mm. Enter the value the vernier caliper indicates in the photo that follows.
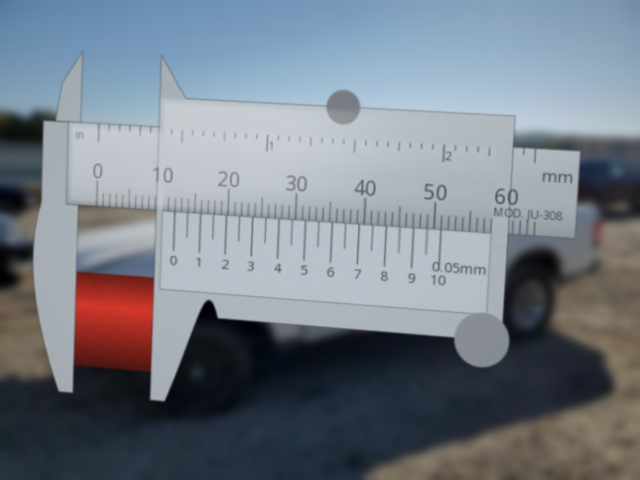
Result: 12.0 mm
